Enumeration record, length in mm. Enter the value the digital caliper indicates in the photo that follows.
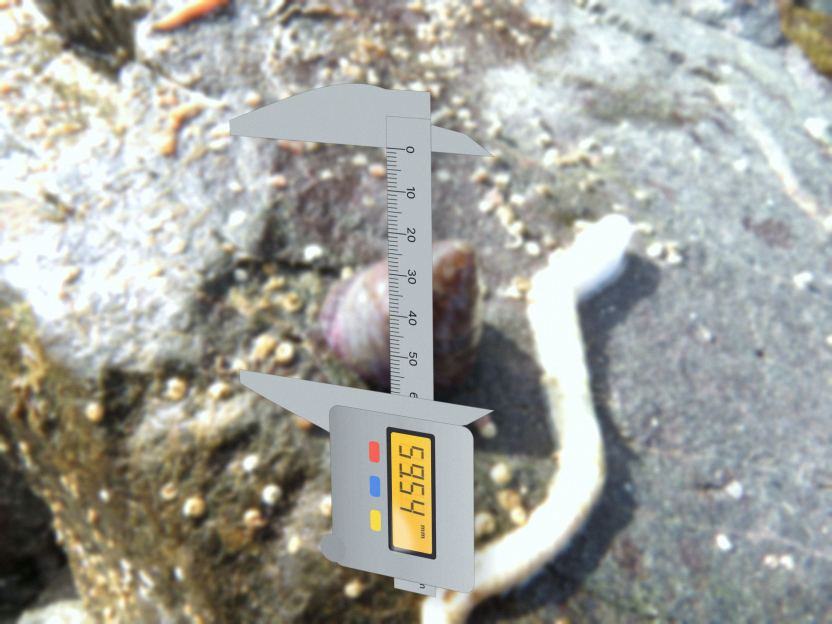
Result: 59.54 mm
